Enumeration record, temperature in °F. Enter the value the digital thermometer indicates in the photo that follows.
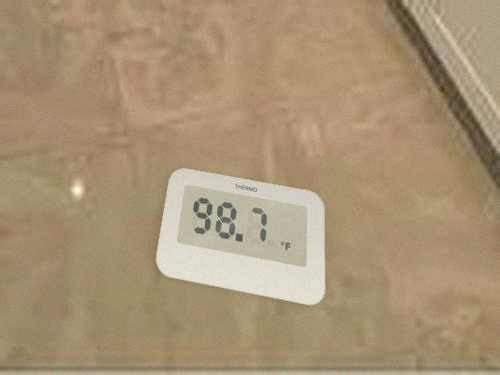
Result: 98.7 °F
